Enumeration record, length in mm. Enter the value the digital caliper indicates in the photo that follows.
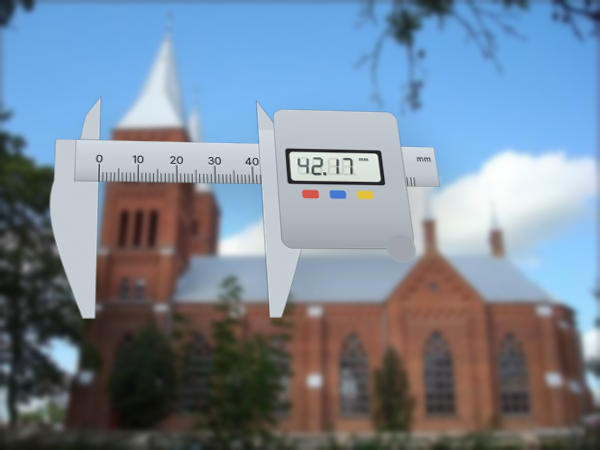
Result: 42.17 mm
